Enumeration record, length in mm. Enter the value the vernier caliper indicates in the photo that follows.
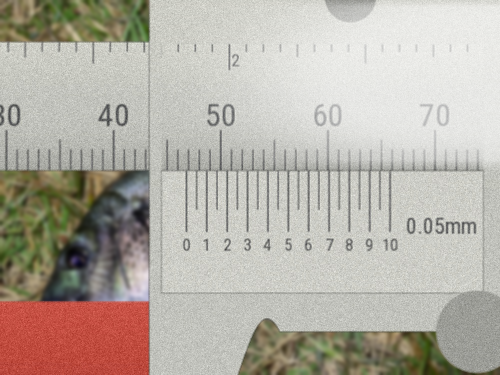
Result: 46.8 mm
